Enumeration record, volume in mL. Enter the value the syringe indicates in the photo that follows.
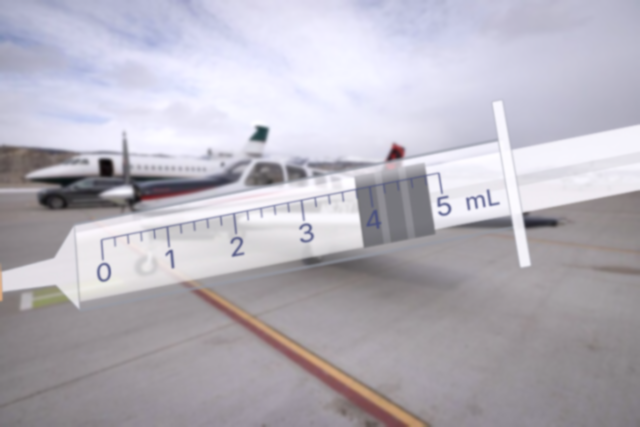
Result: 3.8 mL
